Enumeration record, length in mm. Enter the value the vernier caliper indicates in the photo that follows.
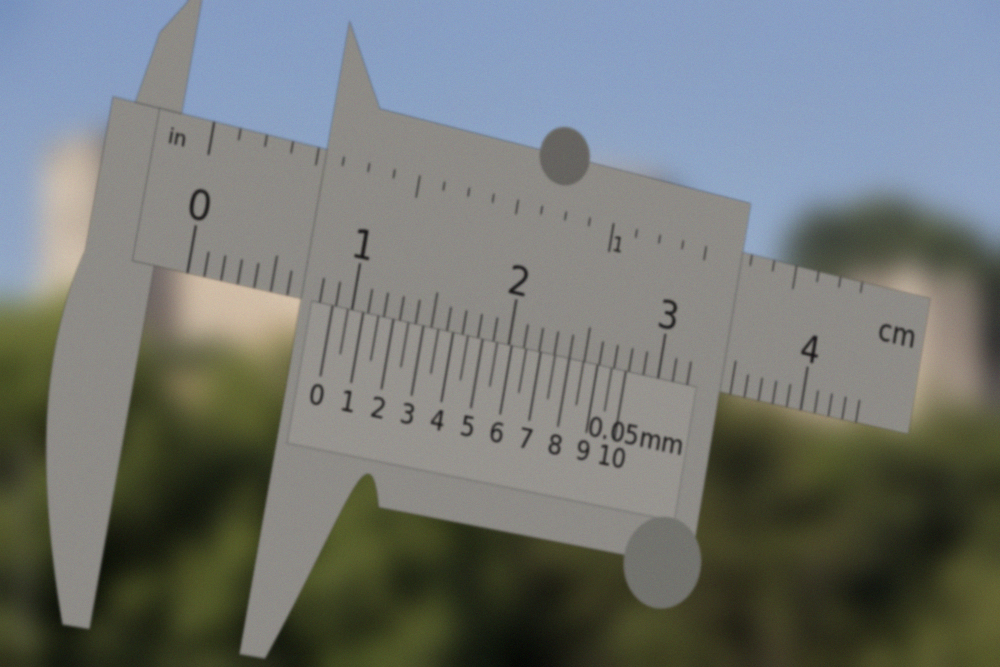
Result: 8.8 mm
